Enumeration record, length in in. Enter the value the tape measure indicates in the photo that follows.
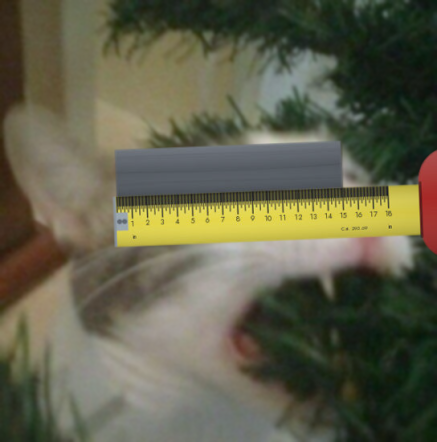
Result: 15 in
